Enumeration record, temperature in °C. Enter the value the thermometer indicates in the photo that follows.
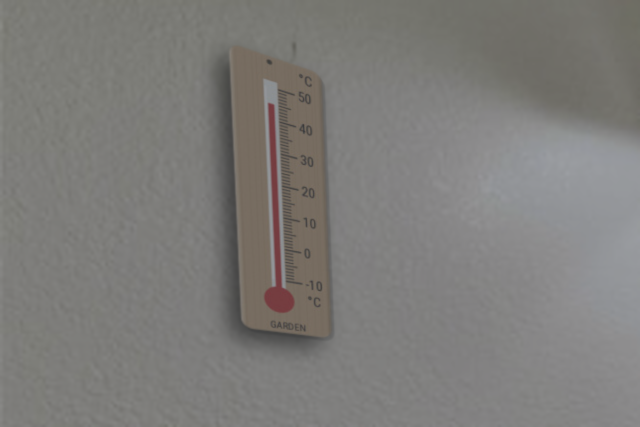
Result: 45 °C
